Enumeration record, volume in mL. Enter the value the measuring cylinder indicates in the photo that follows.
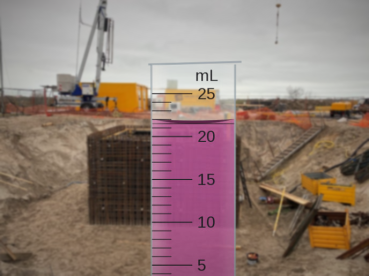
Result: 21.5 mL
